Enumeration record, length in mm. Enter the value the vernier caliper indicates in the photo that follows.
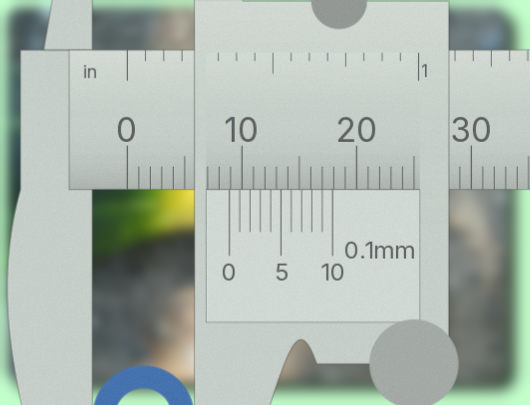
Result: 8.9 mm
